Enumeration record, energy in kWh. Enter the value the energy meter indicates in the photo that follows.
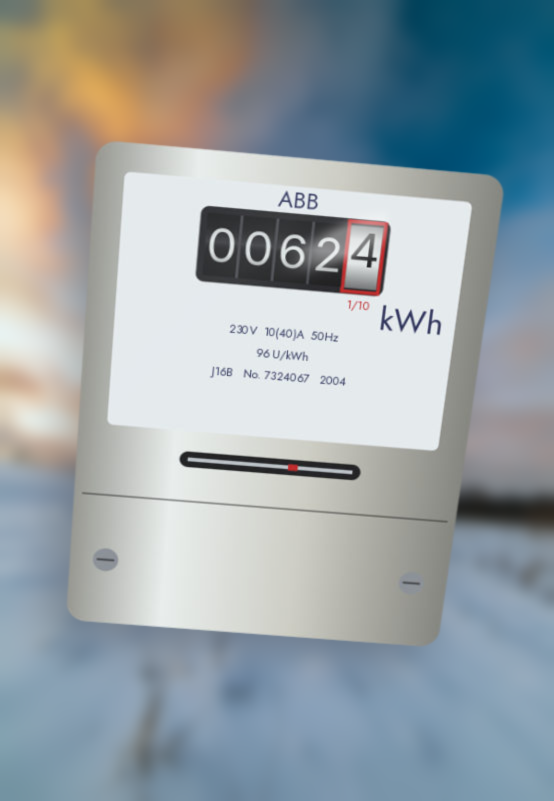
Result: 62.4 kWh
